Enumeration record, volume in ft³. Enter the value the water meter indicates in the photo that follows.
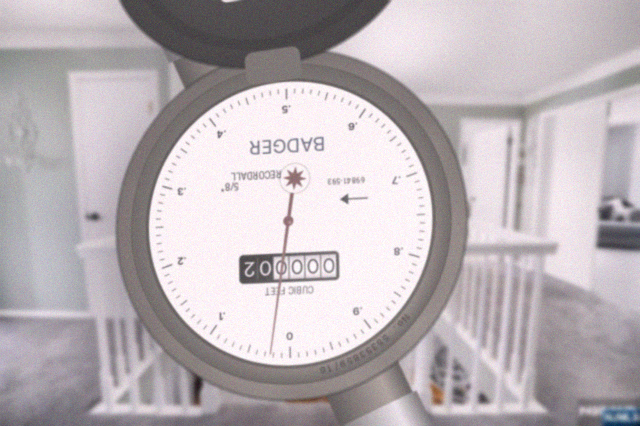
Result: 2.02 ft³
